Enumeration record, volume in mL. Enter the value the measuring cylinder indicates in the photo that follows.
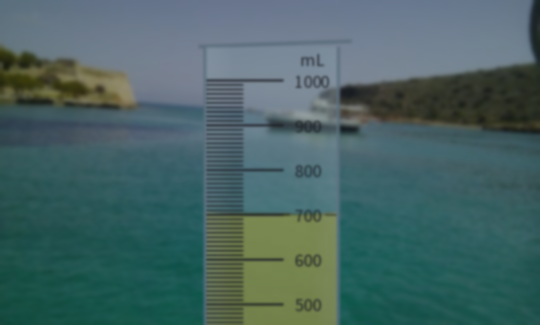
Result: 700 mL
